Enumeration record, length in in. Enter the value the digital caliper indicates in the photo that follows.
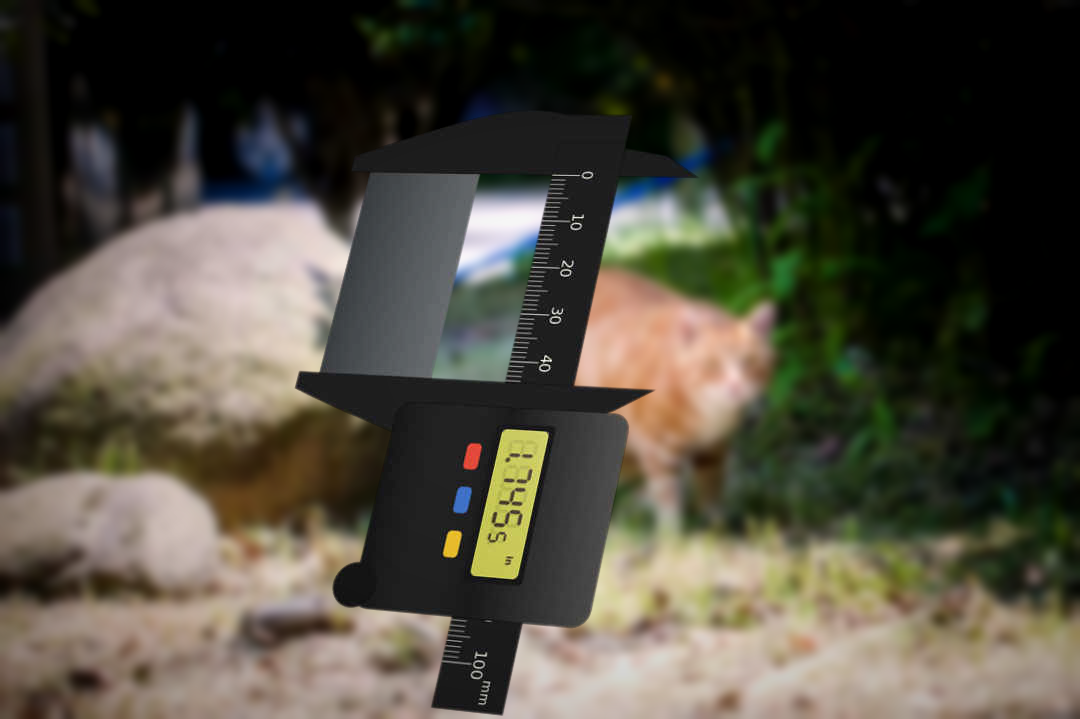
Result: 1.7455 in
